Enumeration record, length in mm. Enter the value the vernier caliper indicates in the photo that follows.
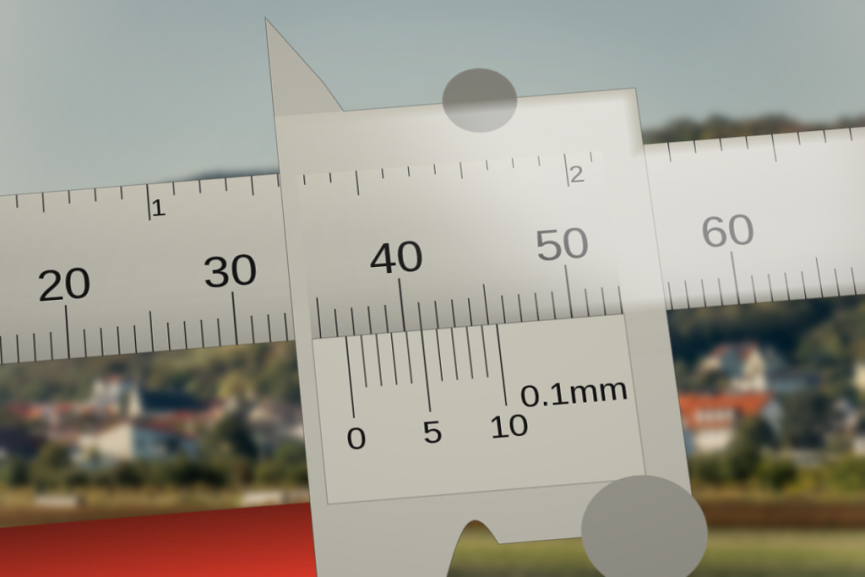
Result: 36.5 mm
